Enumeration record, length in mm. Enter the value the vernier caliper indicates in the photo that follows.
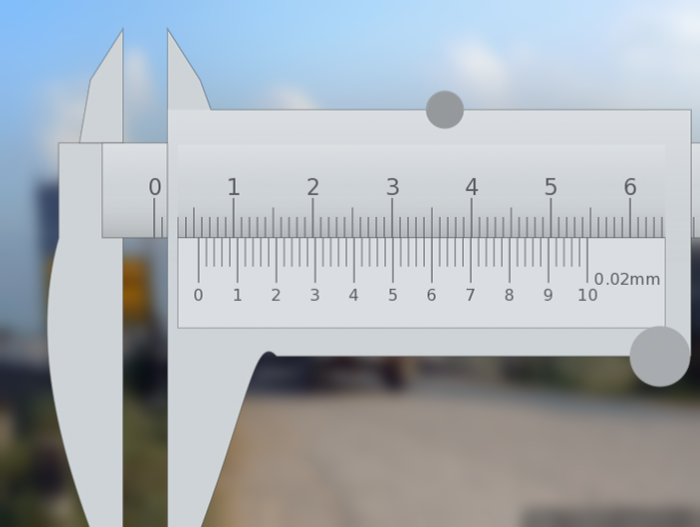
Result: 5.6 mm
